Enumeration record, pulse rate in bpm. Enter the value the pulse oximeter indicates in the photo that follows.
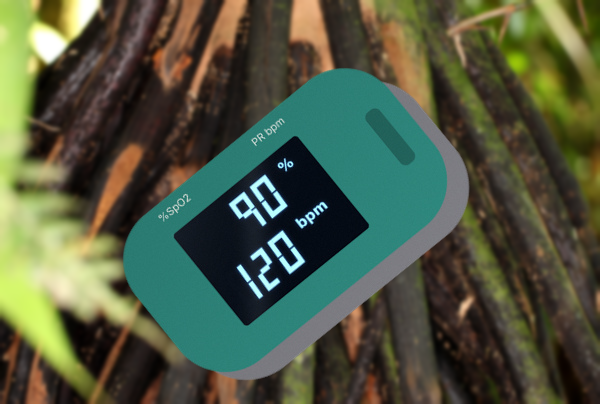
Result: 120 bpm
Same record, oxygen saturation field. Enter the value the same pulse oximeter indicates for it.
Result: 90 %
